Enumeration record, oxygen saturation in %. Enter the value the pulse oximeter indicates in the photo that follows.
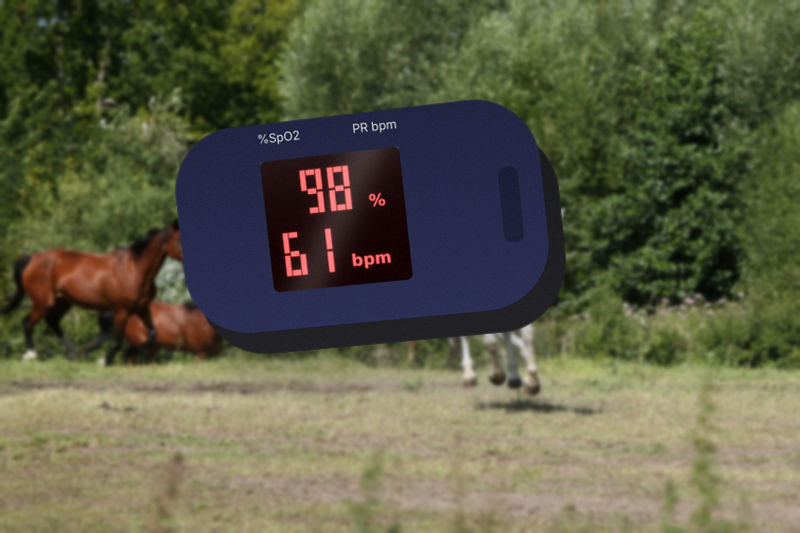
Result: 98 %
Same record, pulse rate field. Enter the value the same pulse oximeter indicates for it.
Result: 61 bpm
